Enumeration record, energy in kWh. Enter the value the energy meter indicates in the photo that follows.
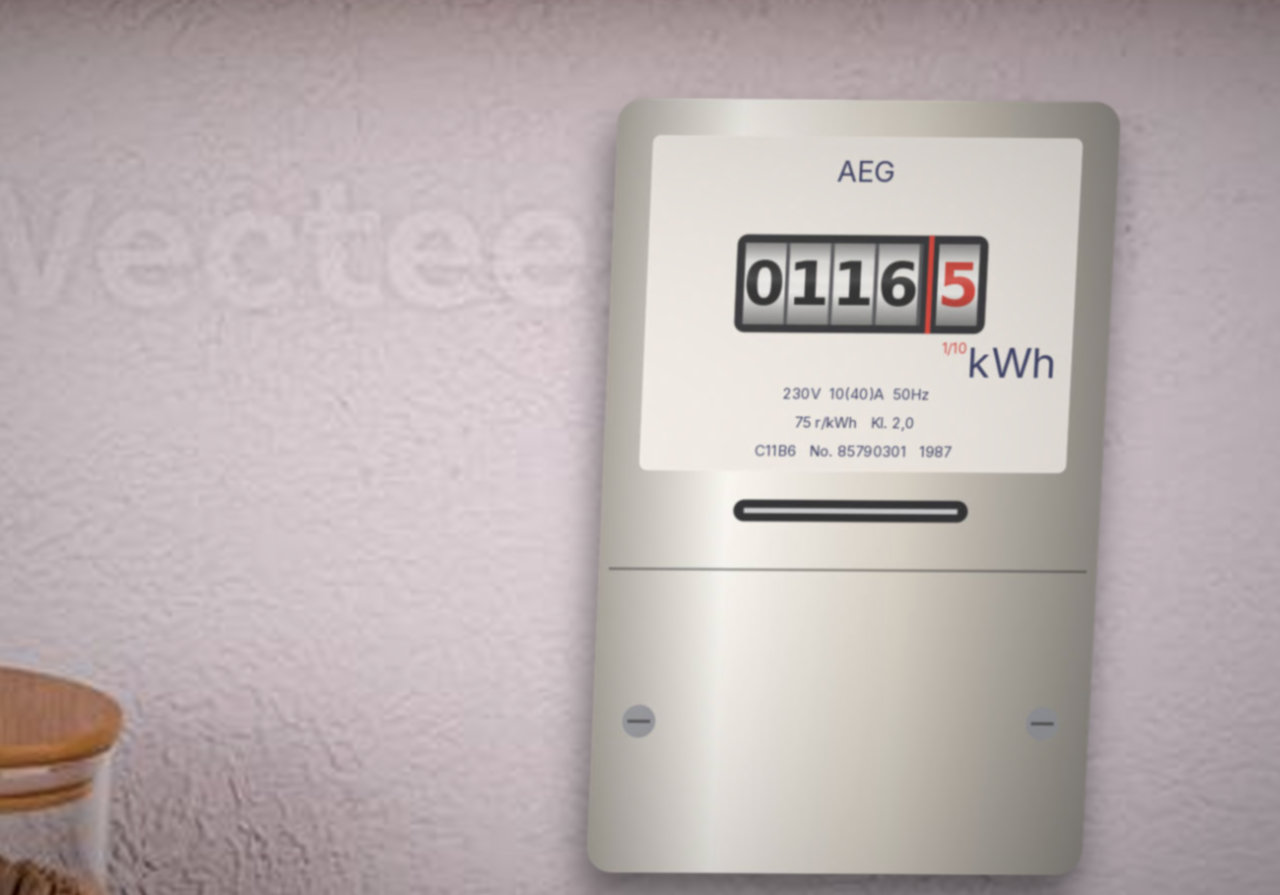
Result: 116.5 kWh
